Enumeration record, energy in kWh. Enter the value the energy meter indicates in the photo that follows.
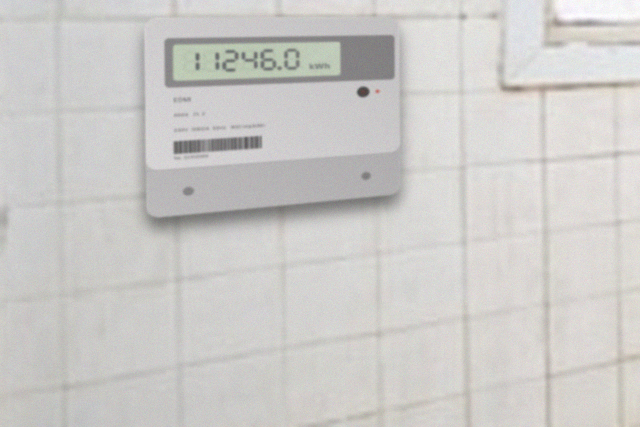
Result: 11246.0 kWh
